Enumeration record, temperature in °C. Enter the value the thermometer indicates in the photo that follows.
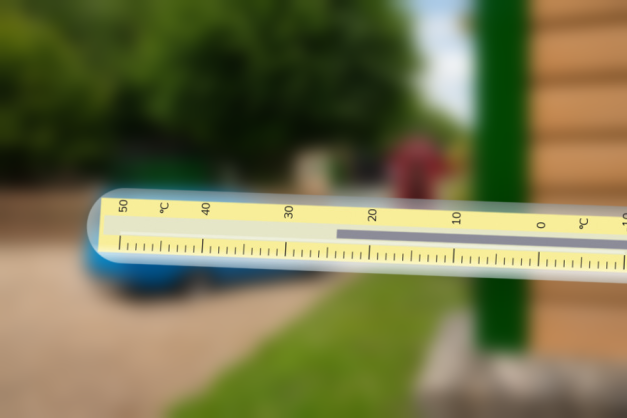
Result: 24 °C
